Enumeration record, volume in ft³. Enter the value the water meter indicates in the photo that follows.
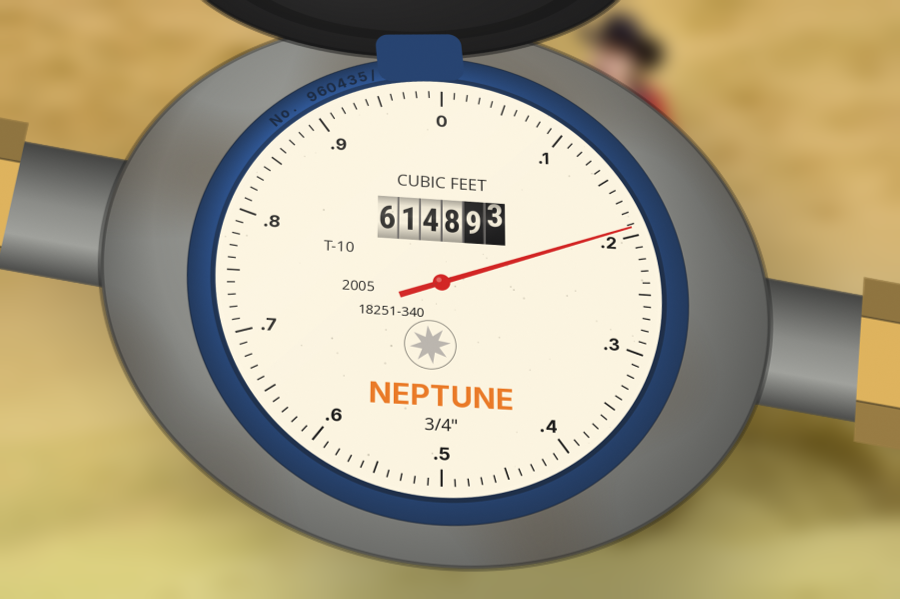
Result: 614893.19 ft³
